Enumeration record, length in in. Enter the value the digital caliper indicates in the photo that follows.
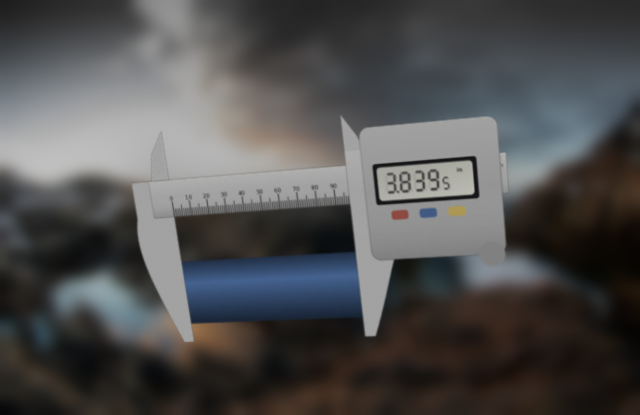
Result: 3.8395 in
